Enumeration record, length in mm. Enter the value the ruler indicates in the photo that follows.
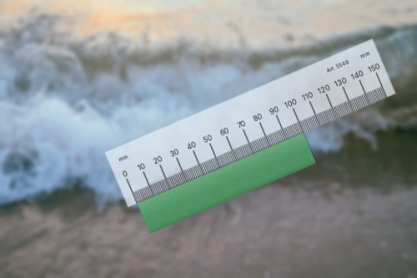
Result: 100 mm
